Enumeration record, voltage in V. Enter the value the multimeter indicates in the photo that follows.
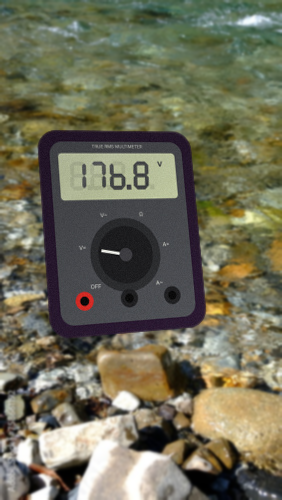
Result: 176.8 V
